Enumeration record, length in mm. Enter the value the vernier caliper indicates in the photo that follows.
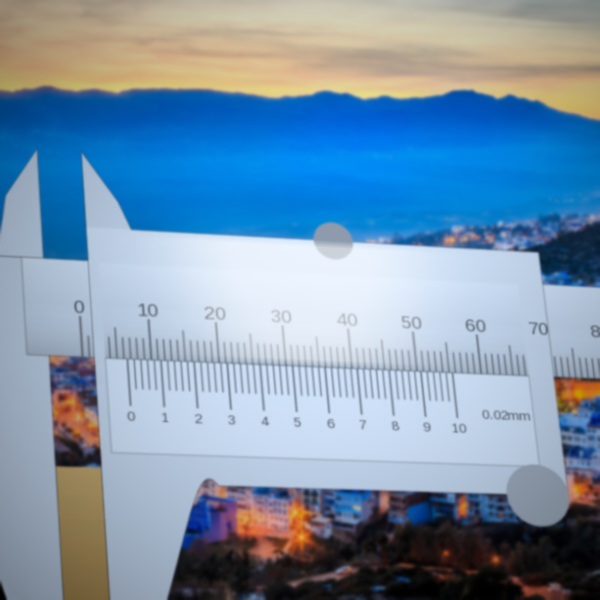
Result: 6.5 mm
